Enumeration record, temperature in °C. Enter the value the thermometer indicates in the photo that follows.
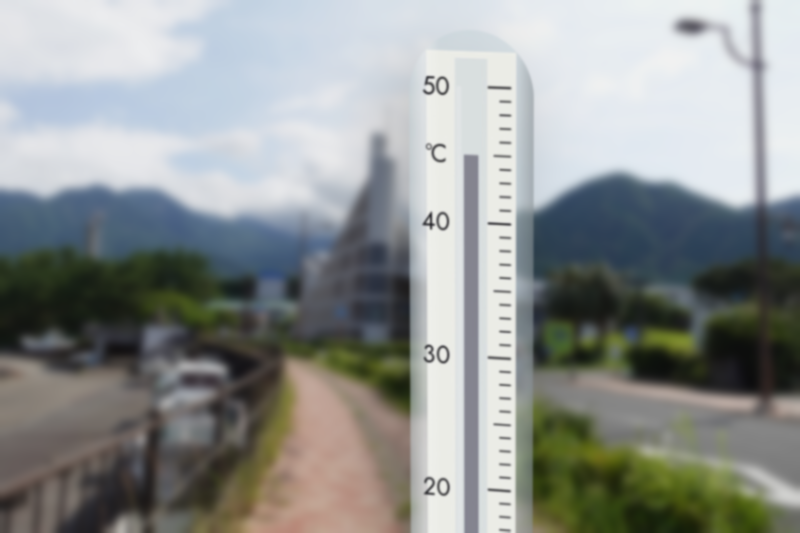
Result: 45 °C
